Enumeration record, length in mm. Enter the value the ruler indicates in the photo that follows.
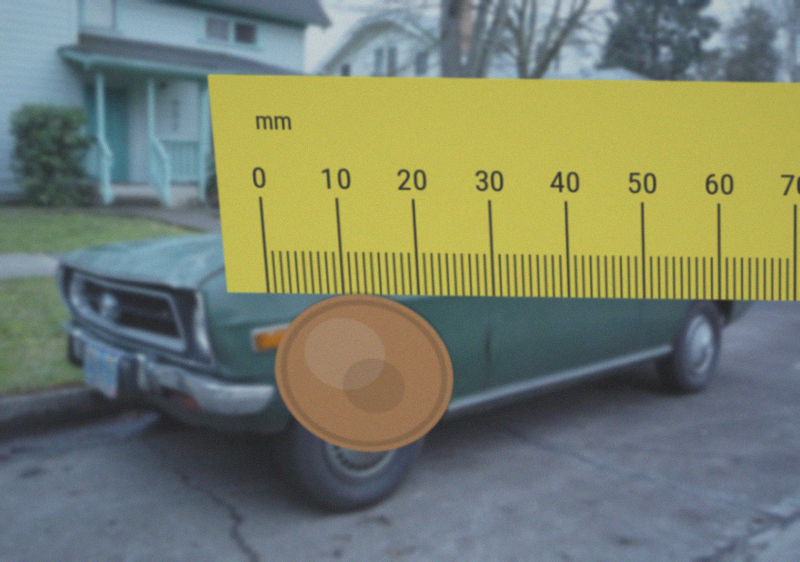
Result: 24 mm
